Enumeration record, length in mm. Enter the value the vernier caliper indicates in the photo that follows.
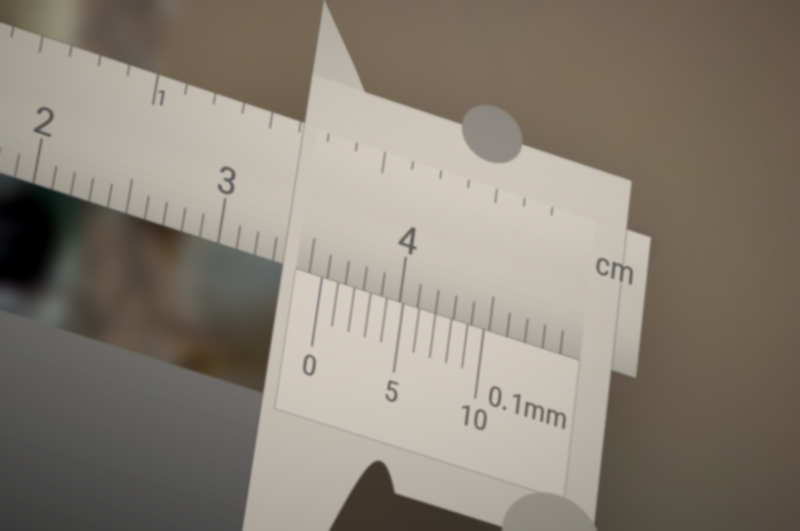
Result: 35.7 mm
